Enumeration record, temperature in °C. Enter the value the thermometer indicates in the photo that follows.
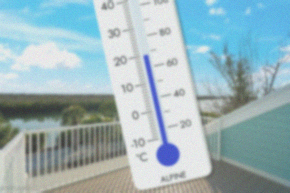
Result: 20 °C
